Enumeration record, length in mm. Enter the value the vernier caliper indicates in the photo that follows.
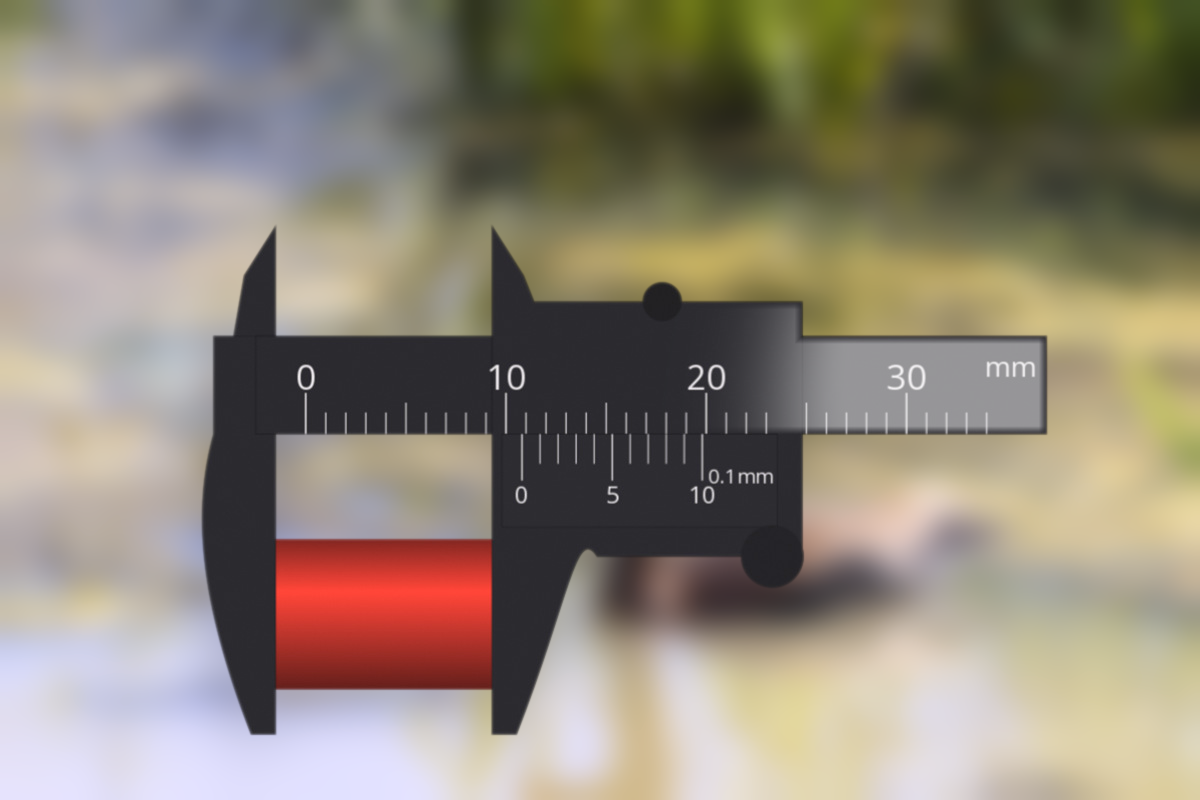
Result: 10.8 mm
